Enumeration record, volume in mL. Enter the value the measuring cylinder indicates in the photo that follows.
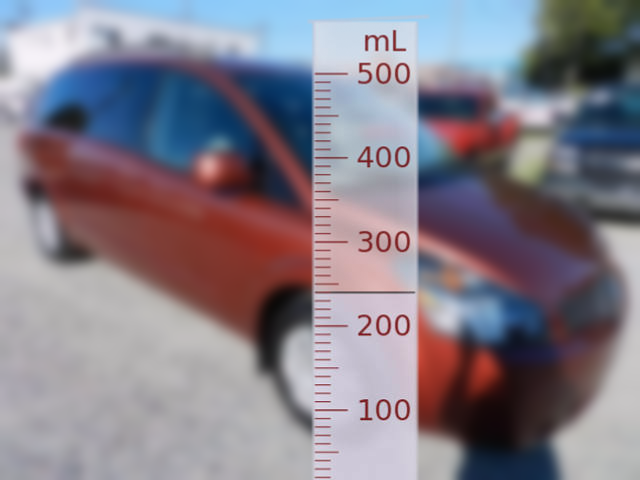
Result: 240 mL
